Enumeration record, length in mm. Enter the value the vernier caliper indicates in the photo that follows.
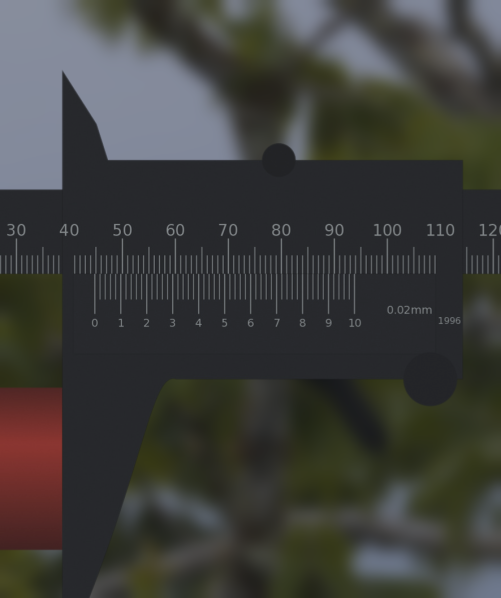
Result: 44.8 mm
